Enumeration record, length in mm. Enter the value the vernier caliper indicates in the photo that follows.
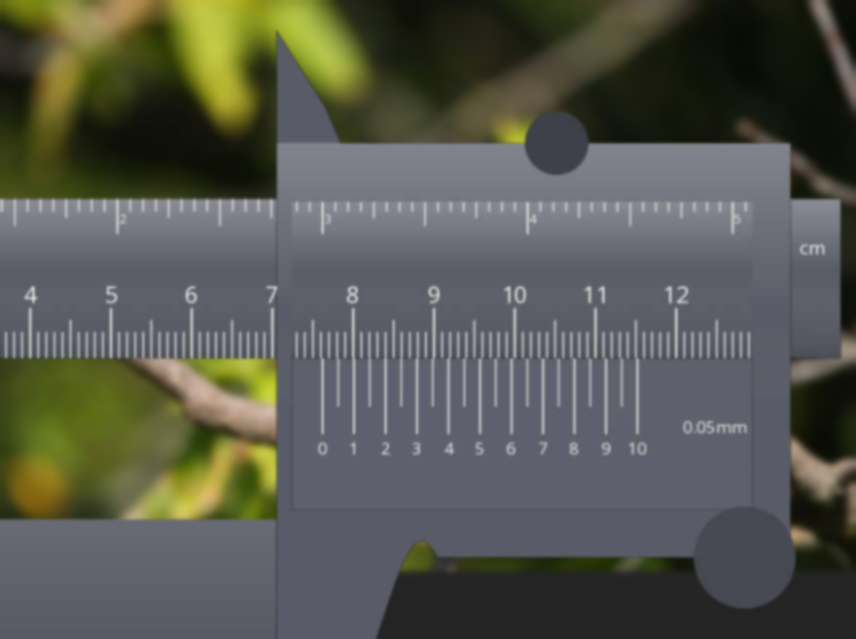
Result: 76.2 mm
